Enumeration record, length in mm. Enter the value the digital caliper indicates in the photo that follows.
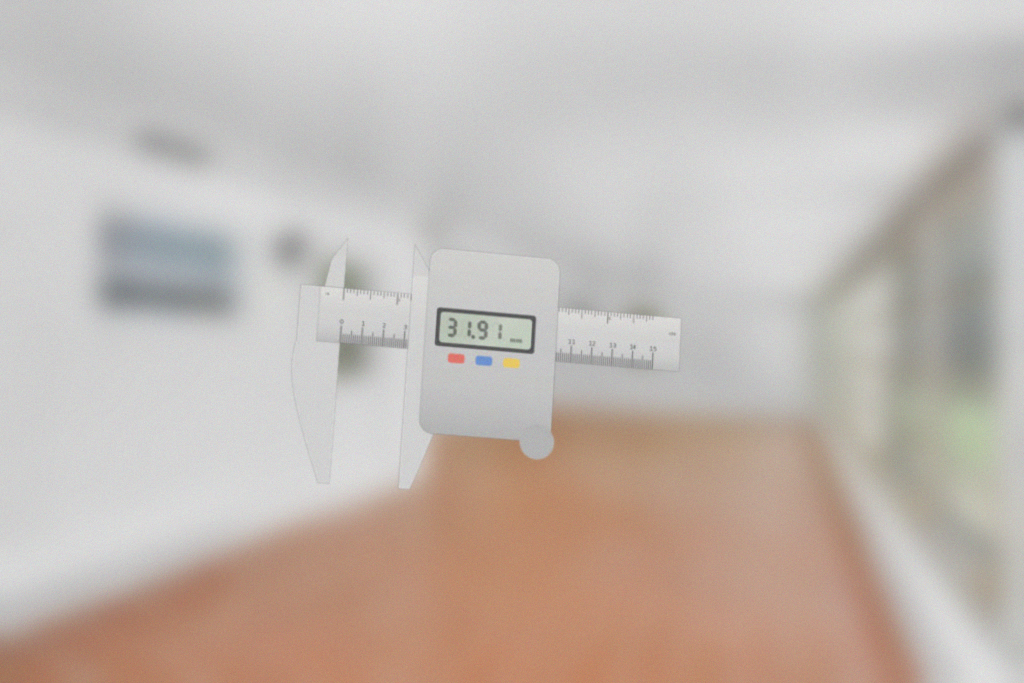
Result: 31.91 mm
